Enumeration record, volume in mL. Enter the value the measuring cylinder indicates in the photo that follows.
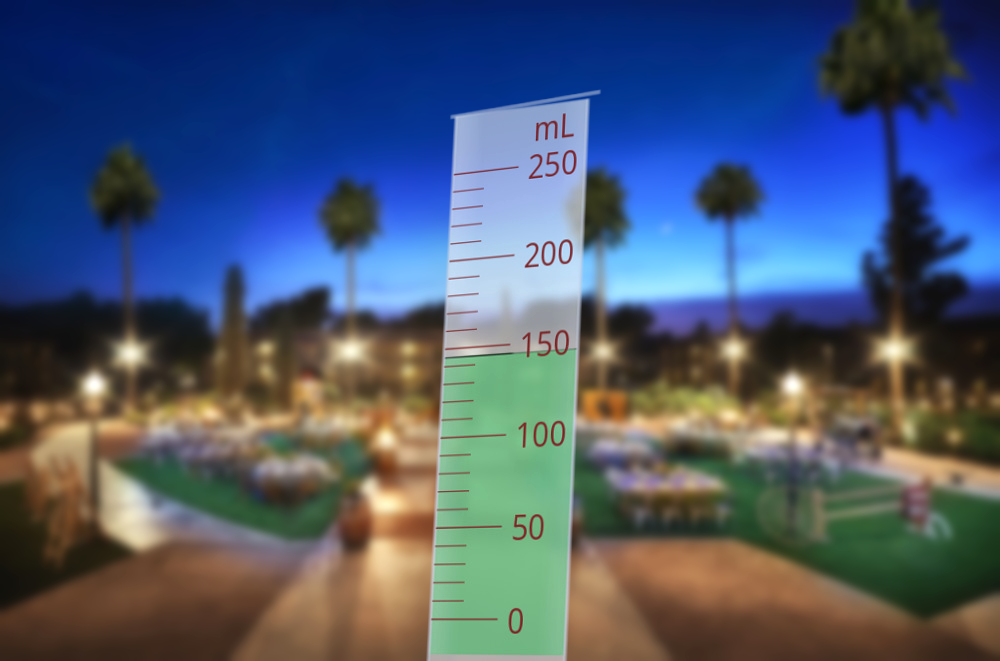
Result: 145 mL
